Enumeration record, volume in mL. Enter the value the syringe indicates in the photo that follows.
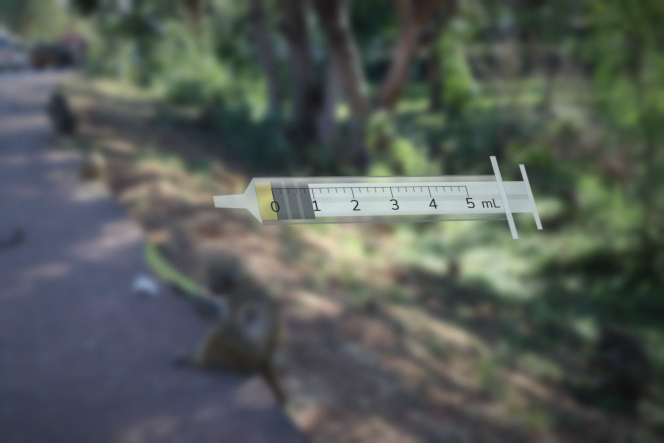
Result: 0 mL
